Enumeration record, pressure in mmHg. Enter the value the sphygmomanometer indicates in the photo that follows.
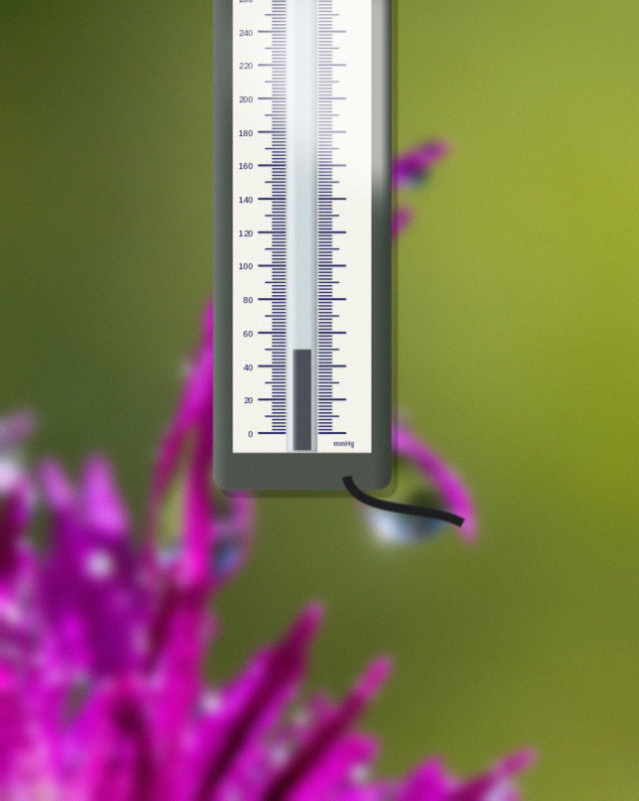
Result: 50 mmHg
